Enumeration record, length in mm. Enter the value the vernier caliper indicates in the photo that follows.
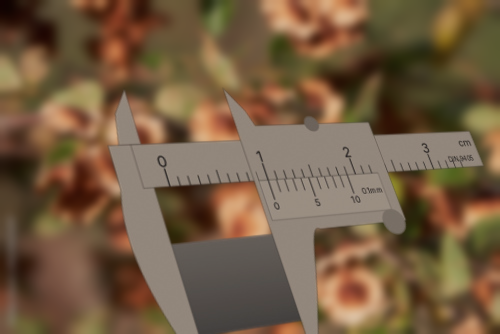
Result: 10.0 mm
